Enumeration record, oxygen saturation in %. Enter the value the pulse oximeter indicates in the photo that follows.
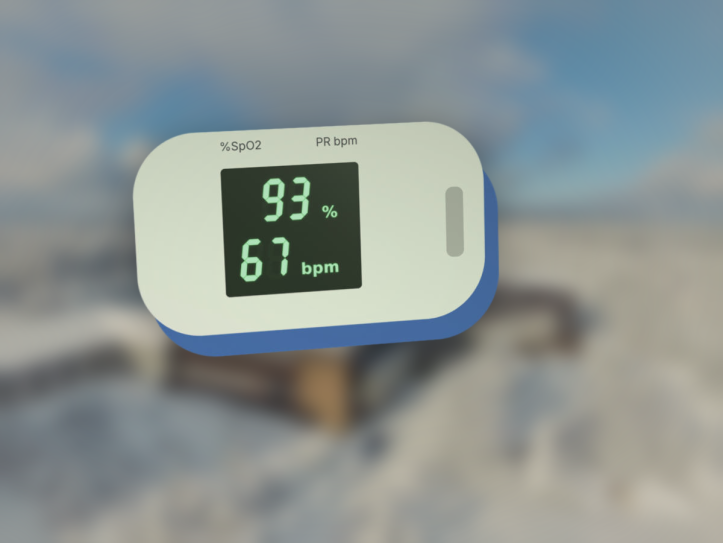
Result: 93 %
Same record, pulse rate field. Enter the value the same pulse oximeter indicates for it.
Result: 67 bpm
